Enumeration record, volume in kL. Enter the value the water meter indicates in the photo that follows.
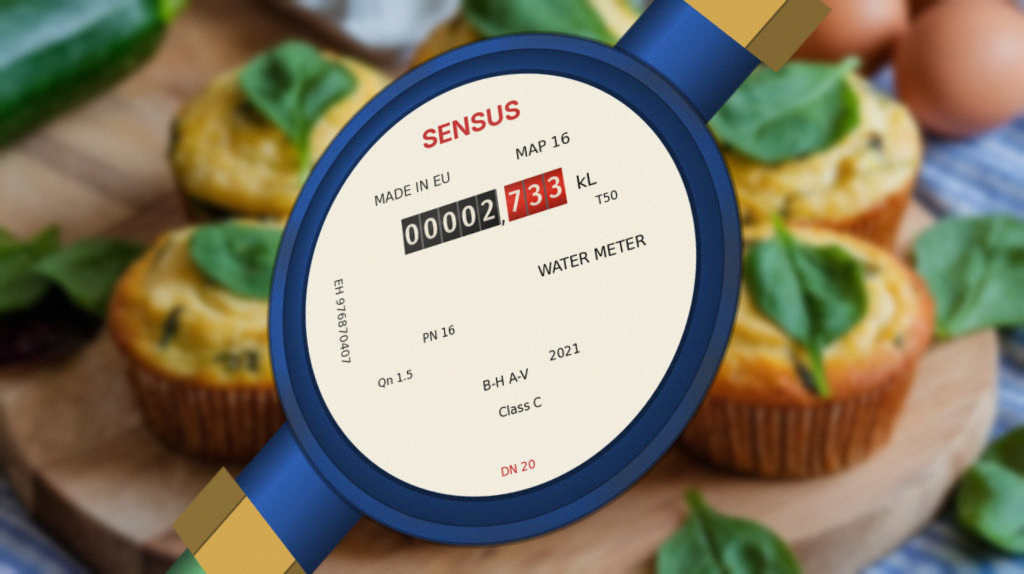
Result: 2.733 kL
